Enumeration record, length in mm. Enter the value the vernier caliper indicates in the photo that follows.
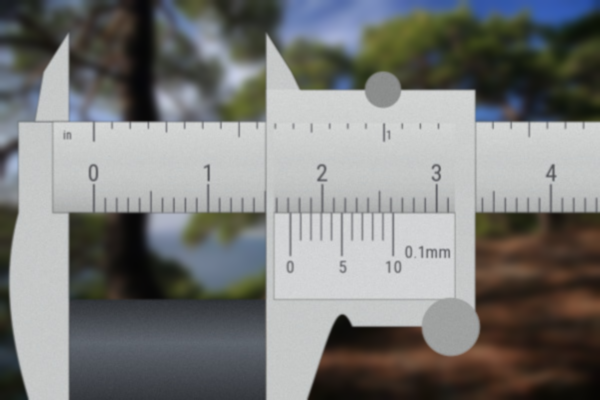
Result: 17.2 mm
